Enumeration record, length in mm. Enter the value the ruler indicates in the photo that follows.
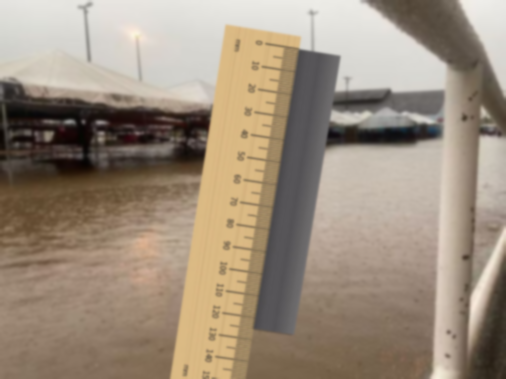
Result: 125 mm
